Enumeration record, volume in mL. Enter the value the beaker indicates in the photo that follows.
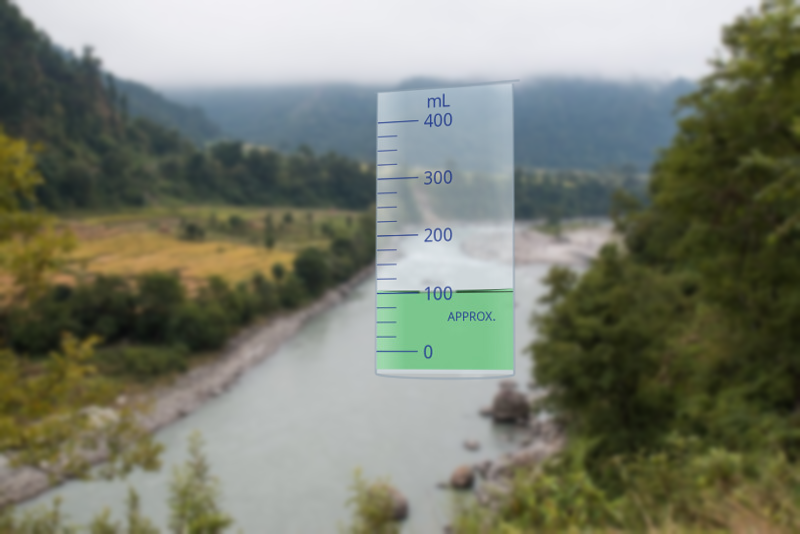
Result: 100 mL
